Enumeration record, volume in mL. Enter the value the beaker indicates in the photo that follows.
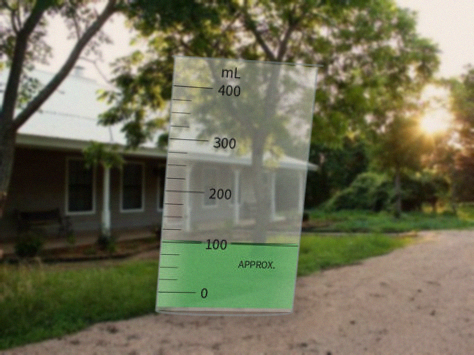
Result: 100 mL
